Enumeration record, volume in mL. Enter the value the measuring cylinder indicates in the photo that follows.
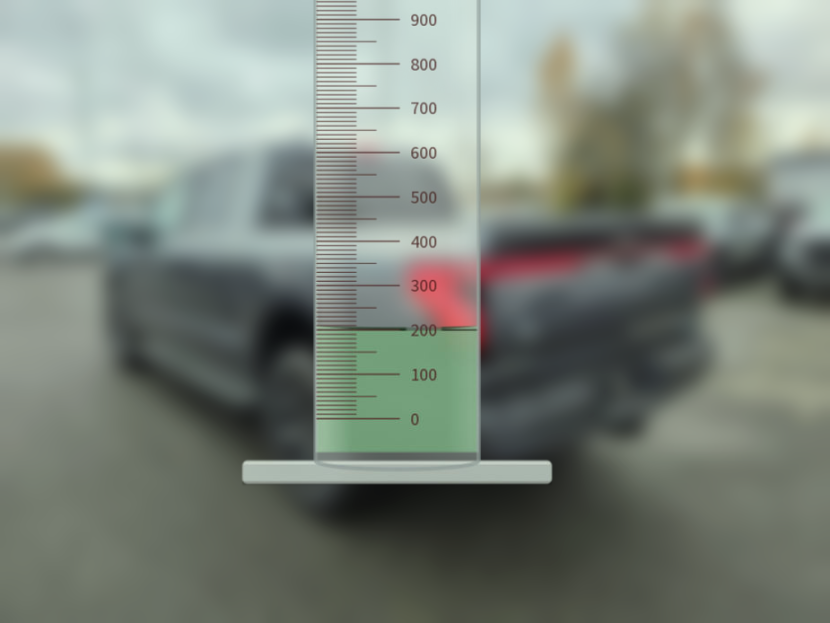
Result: 200 mL
